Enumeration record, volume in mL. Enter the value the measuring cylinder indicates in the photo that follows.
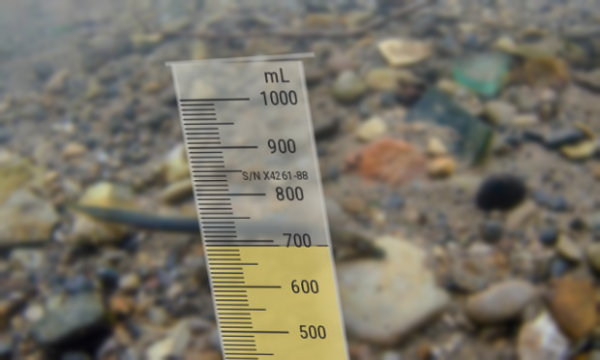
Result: 690 mL
